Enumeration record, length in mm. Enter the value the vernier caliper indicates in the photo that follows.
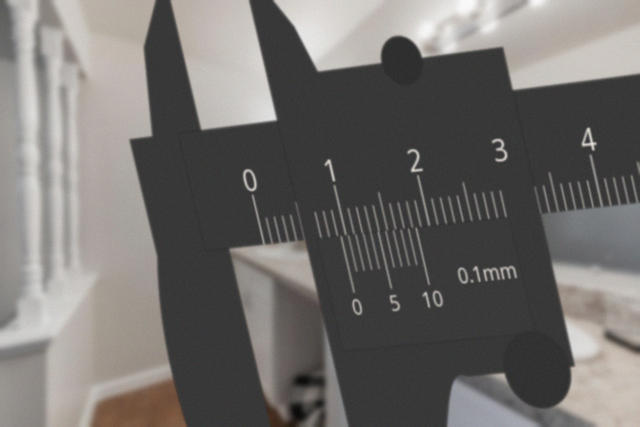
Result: 9.4 mm
